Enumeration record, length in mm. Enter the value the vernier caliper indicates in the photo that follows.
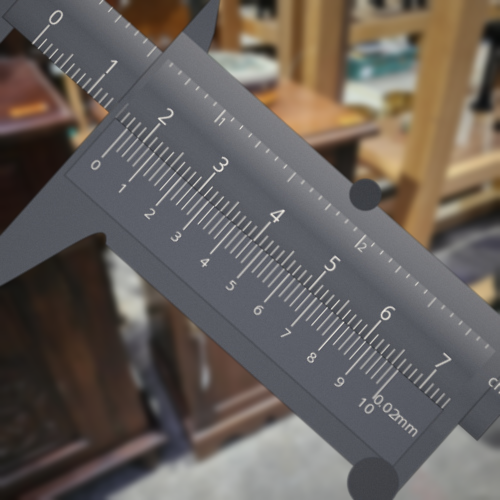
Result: 17.2 mm
